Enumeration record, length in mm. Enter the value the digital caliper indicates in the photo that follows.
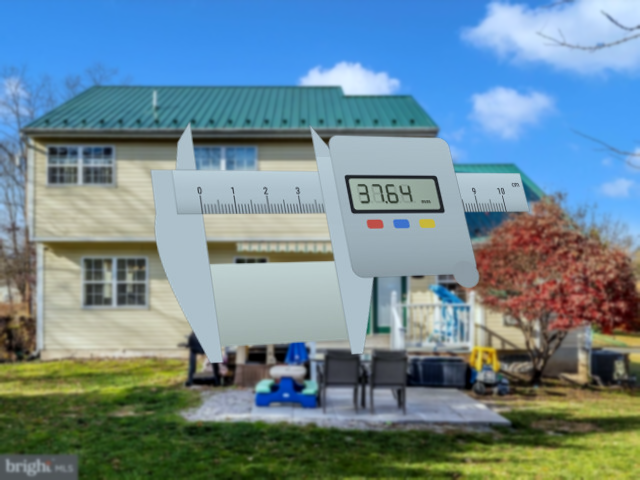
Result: 37.64 mm
